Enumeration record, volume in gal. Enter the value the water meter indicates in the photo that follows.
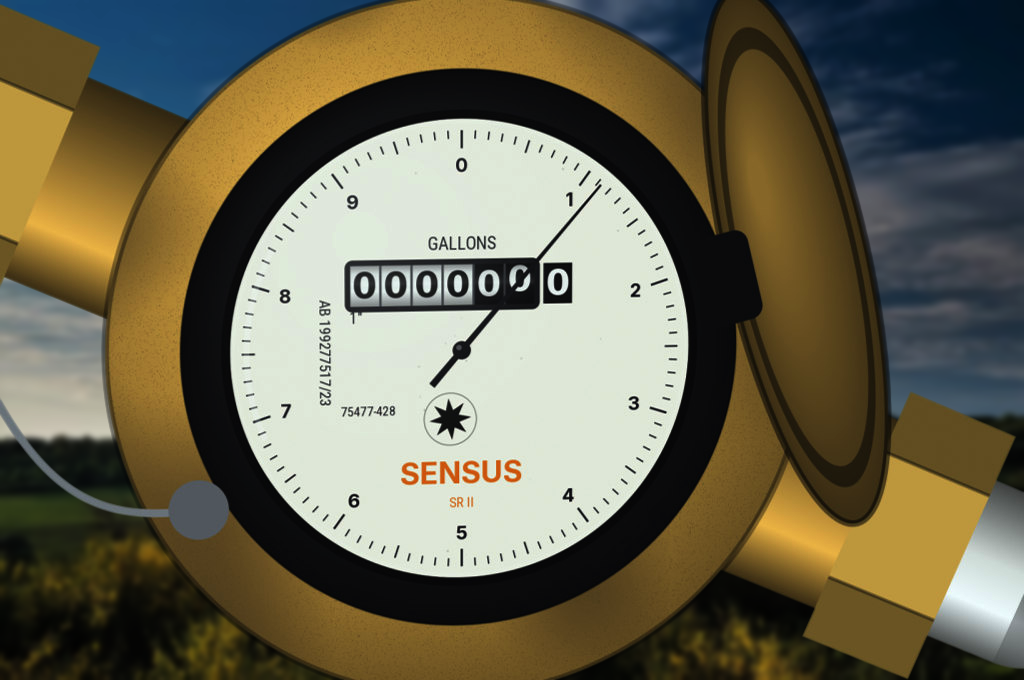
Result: 1.1 gal
